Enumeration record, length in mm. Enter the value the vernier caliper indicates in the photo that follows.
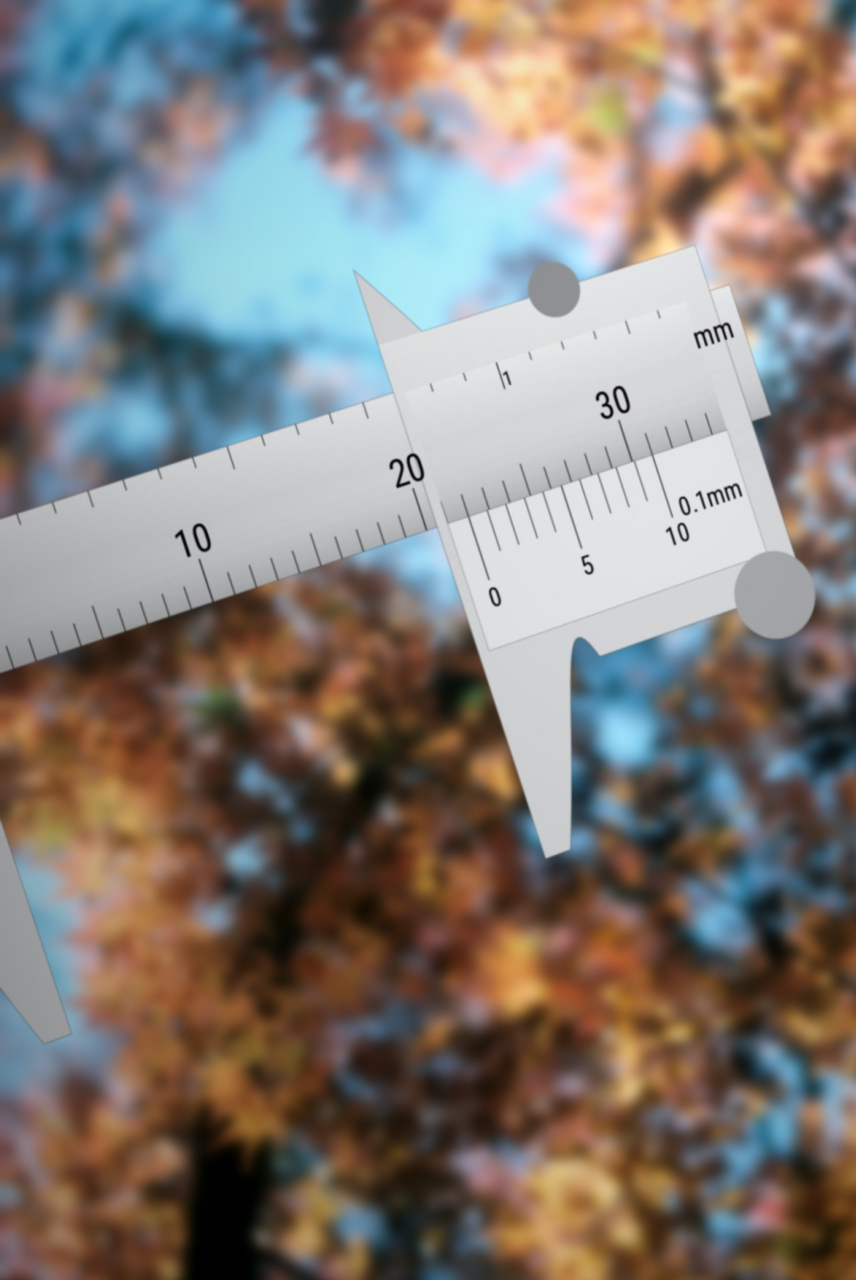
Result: 22.0 mm
